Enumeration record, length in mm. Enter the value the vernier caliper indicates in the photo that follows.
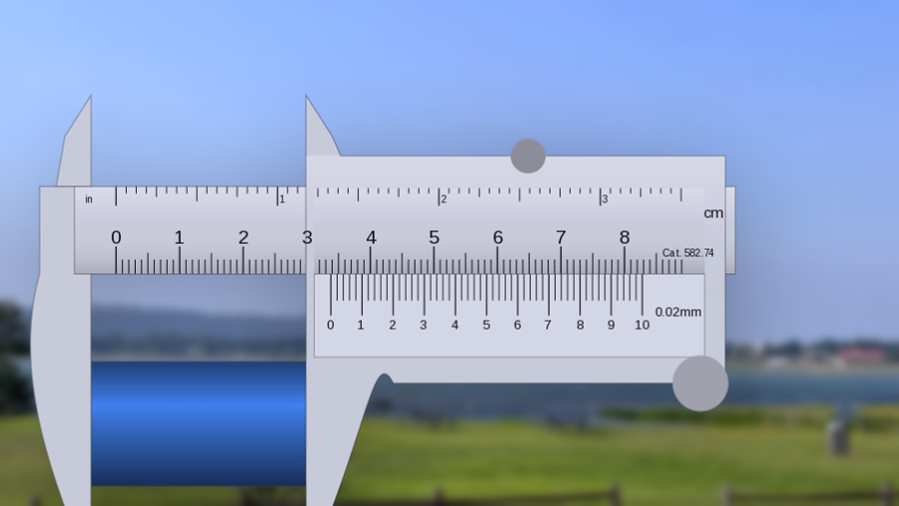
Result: 33.8 mm
